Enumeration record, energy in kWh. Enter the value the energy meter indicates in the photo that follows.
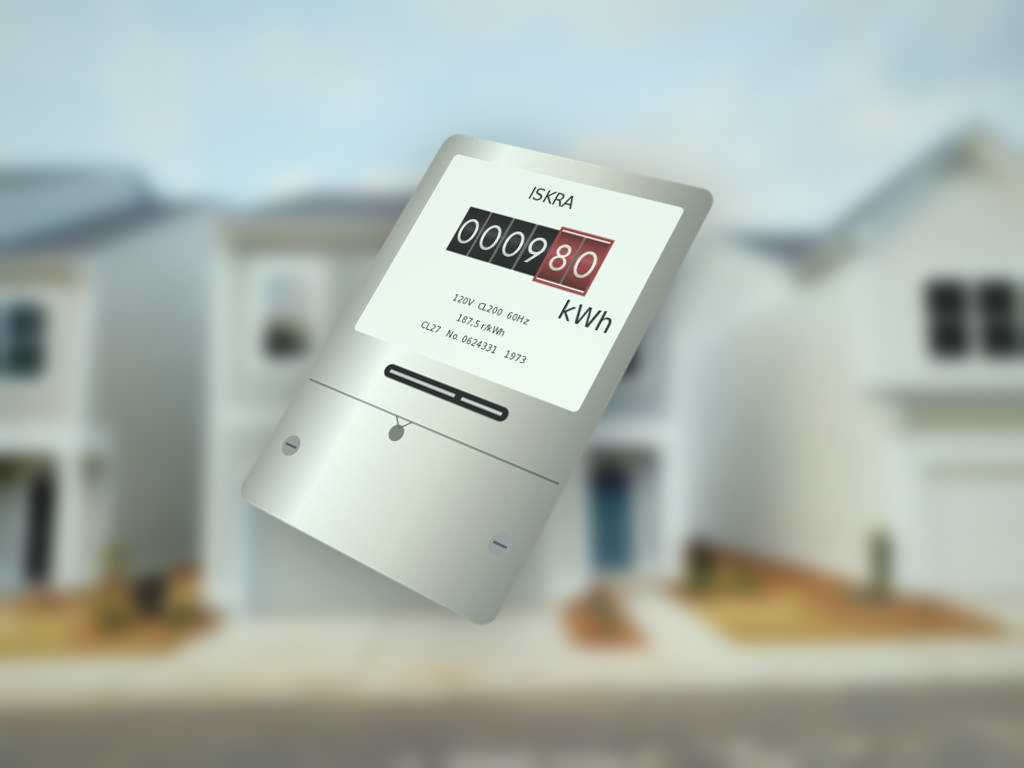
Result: 9.80 kWh
